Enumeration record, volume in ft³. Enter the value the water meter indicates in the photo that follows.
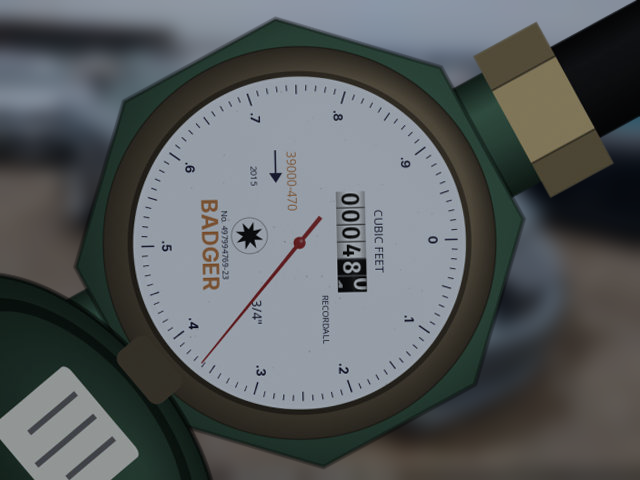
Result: 480.36 ft³
